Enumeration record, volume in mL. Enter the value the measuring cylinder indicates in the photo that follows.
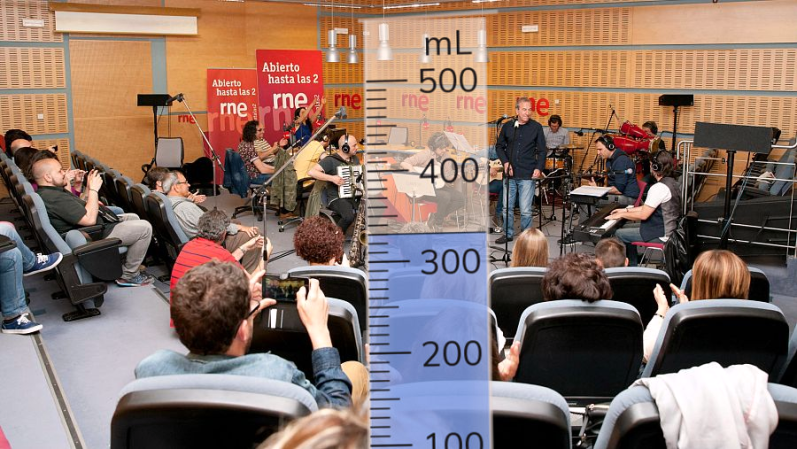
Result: 330 mL
